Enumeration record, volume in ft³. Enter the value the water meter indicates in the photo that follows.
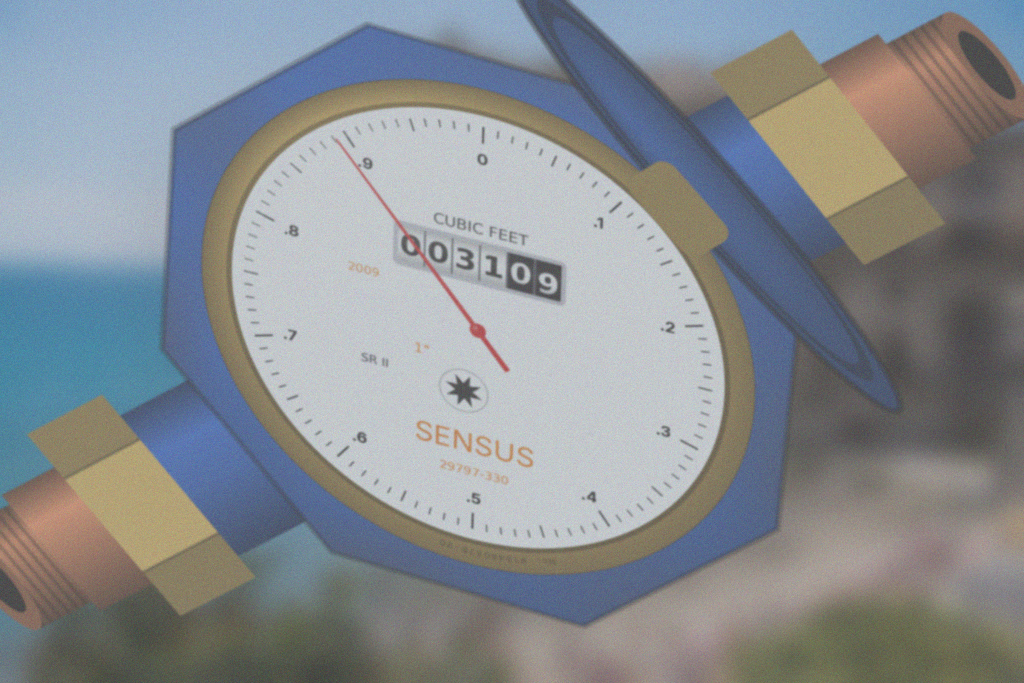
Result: 3108.89 ft³
